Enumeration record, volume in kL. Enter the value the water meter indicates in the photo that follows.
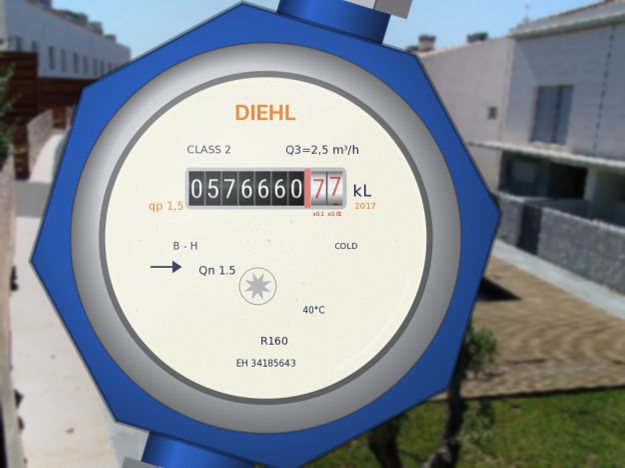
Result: 576660.77 kL
